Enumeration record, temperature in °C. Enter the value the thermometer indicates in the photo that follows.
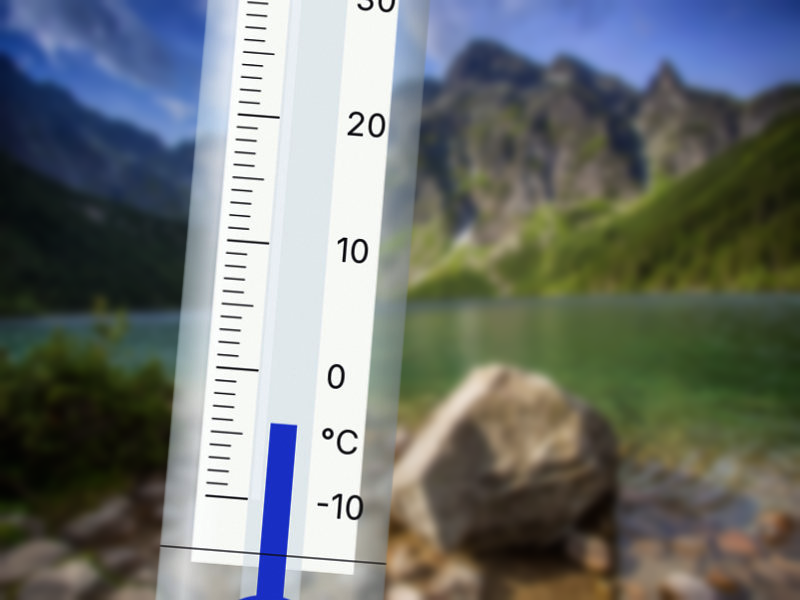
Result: -4 °C
